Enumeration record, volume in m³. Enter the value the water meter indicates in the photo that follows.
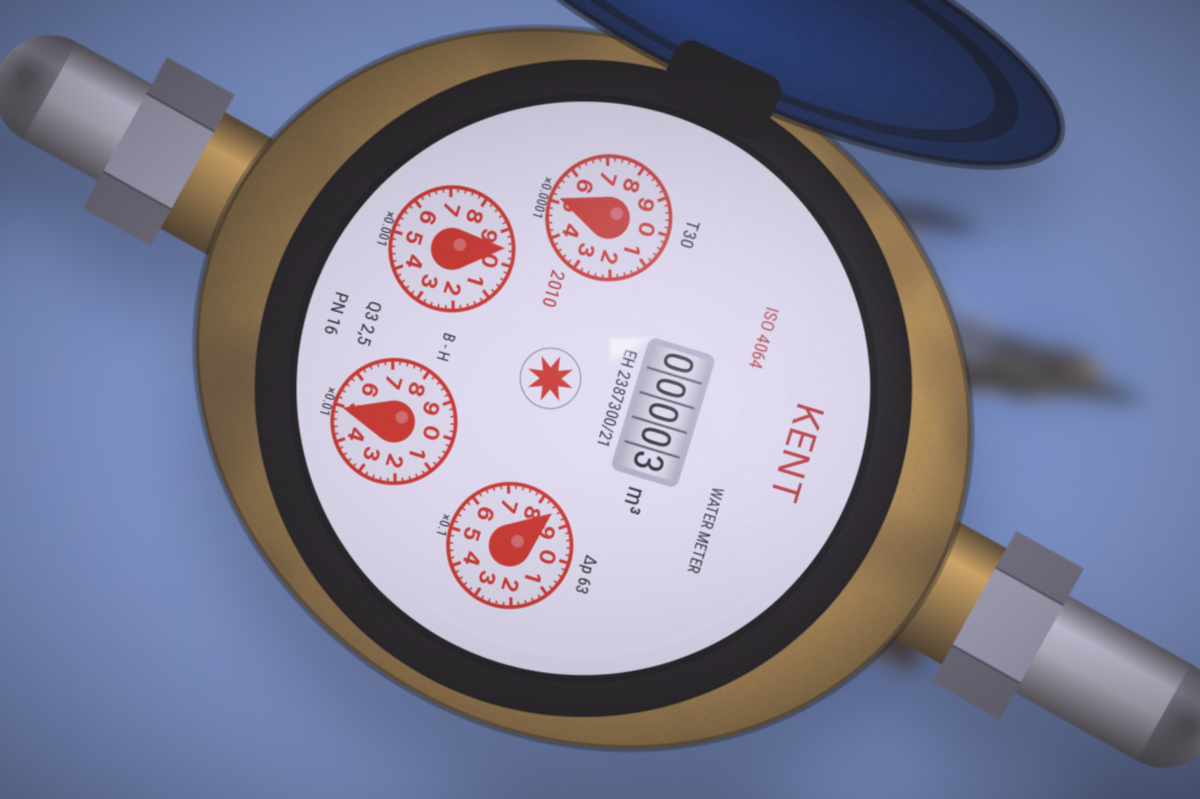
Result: 3.8495 m³
